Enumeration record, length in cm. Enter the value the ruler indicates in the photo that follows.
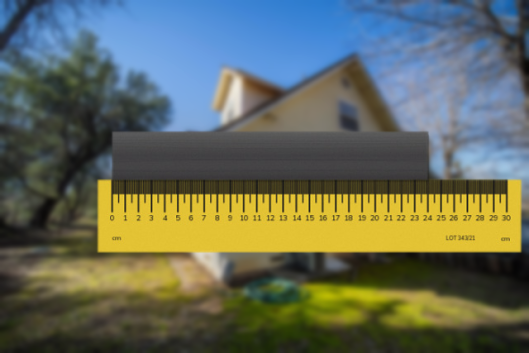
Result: 24 cm
